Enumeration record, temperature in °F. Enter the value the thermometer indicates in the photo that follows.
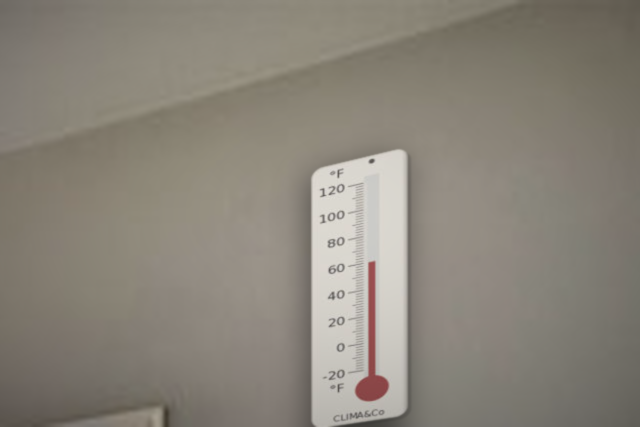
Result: 60 °F
